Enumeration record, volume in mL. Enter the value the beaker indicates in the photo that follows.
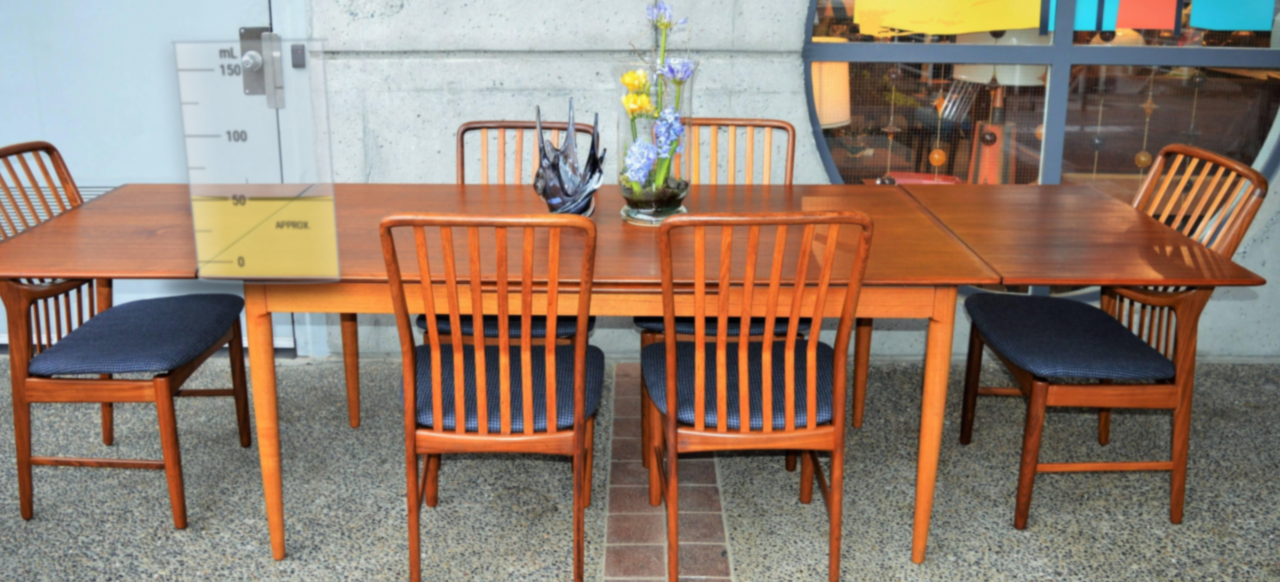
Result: 50 mL
